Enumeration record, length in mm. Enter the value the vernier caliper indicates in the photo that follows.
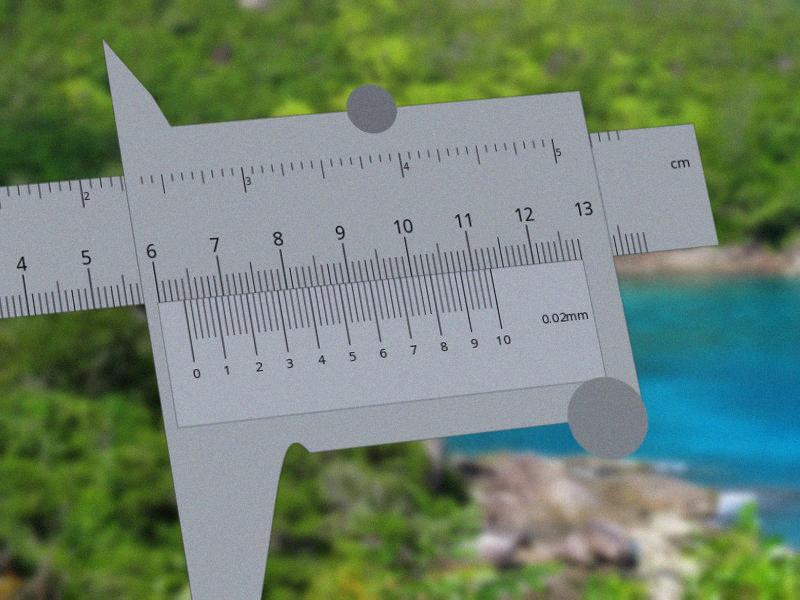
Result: 63.8 mm
